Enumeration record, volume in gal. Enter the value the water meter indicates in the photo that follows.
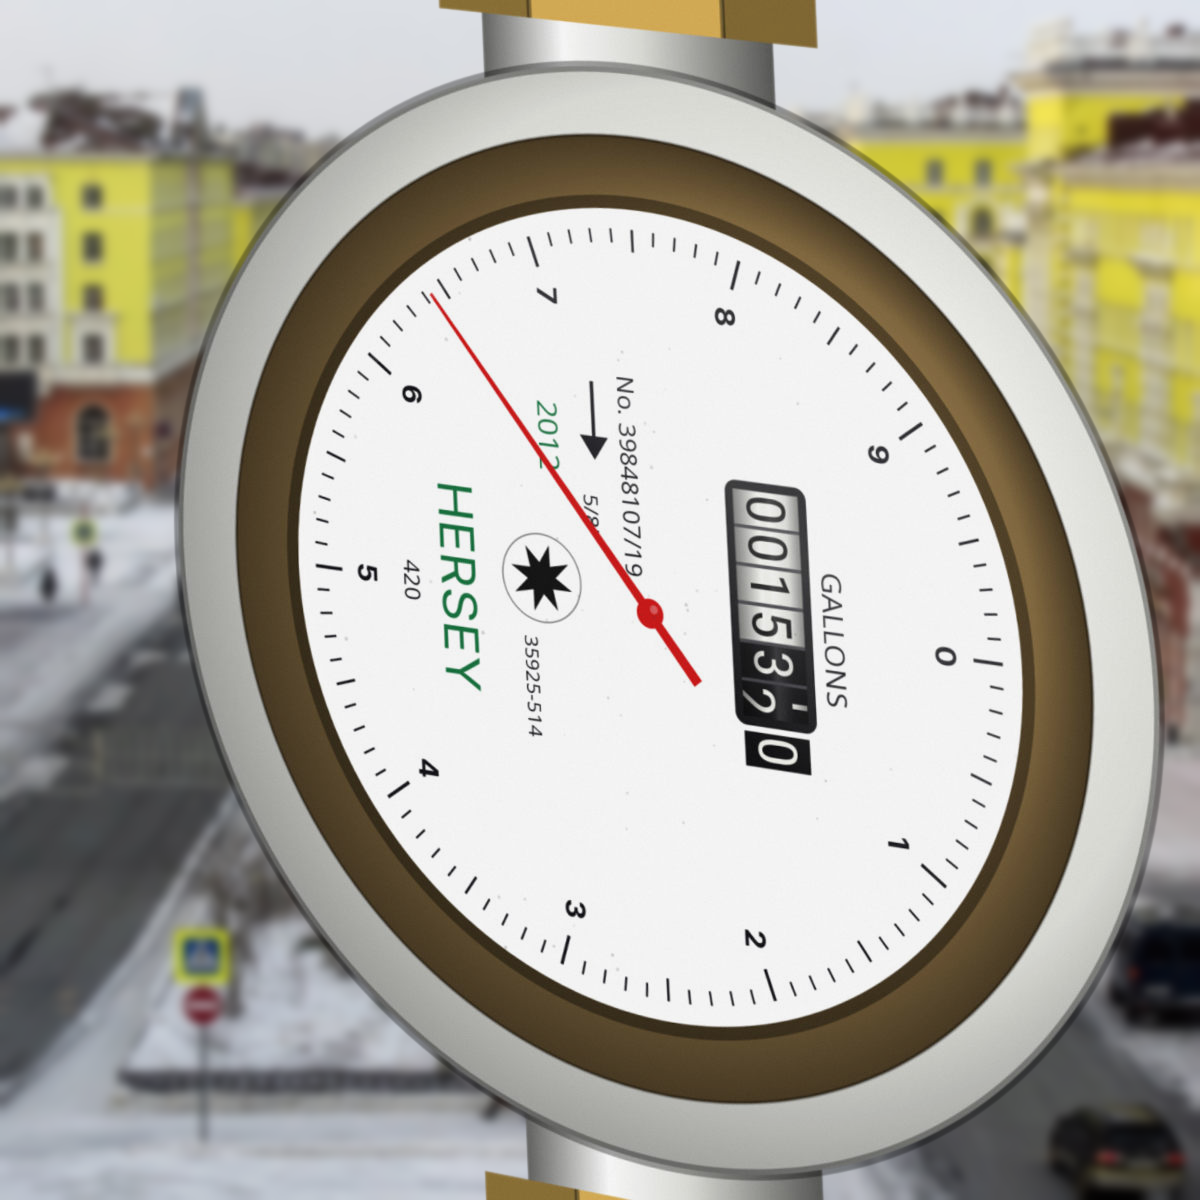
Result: 15316.4 gal
